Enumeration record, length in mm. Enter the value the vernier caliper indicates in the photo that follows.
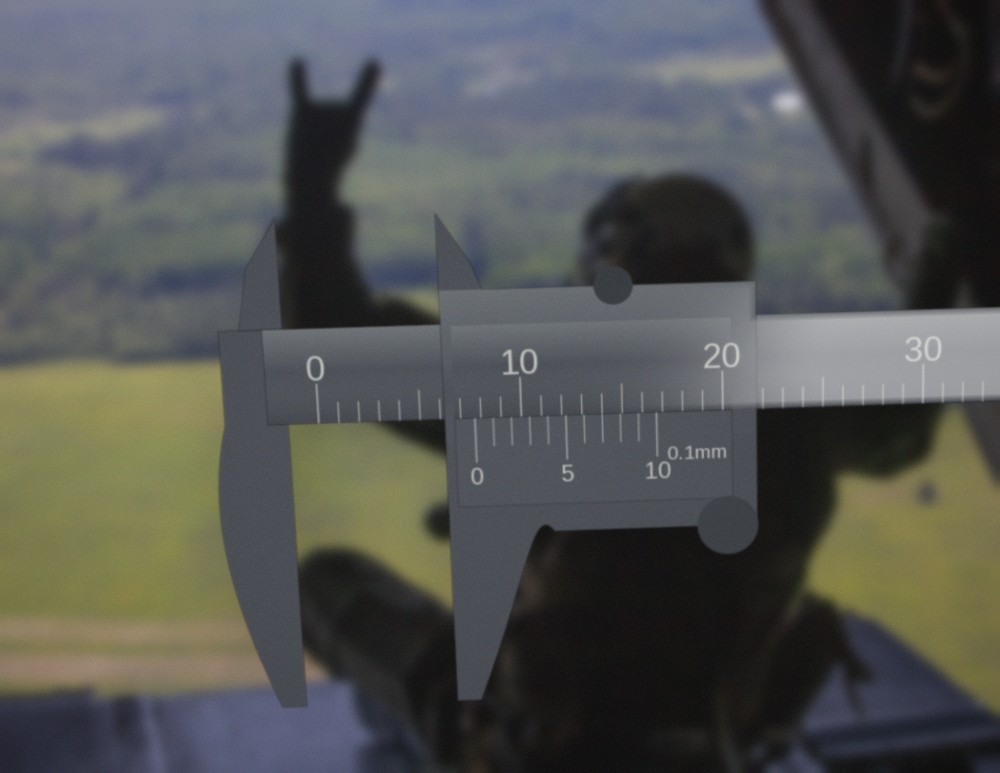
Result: 7.7 mm
